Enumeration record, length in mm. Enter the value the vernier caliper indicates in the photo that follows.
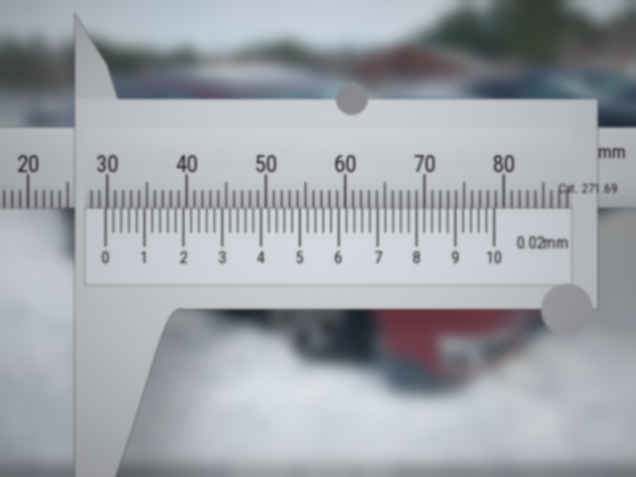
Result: 29.8 mm
